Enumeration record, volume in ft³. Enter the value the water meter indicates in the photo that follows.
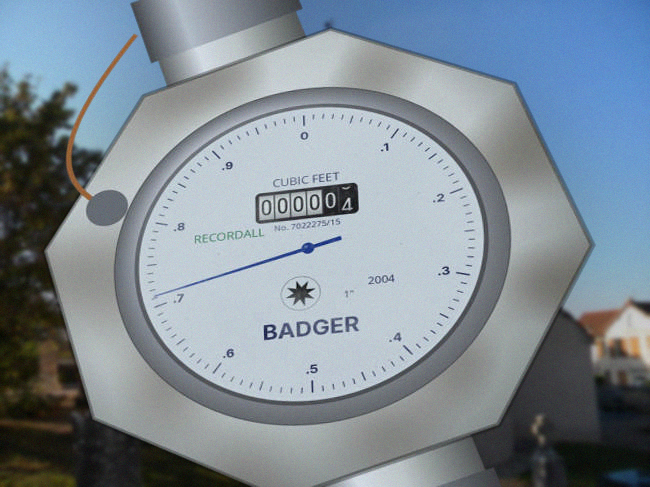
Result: 3.71 ft³
